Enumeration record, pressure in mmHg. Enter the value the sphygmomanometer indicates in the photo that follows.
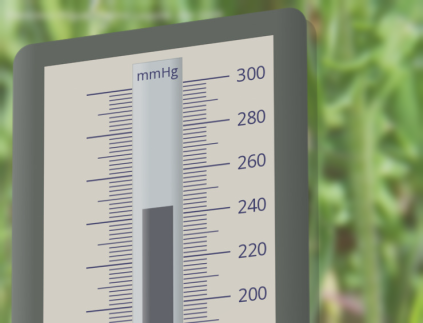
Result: 244 mmHg
